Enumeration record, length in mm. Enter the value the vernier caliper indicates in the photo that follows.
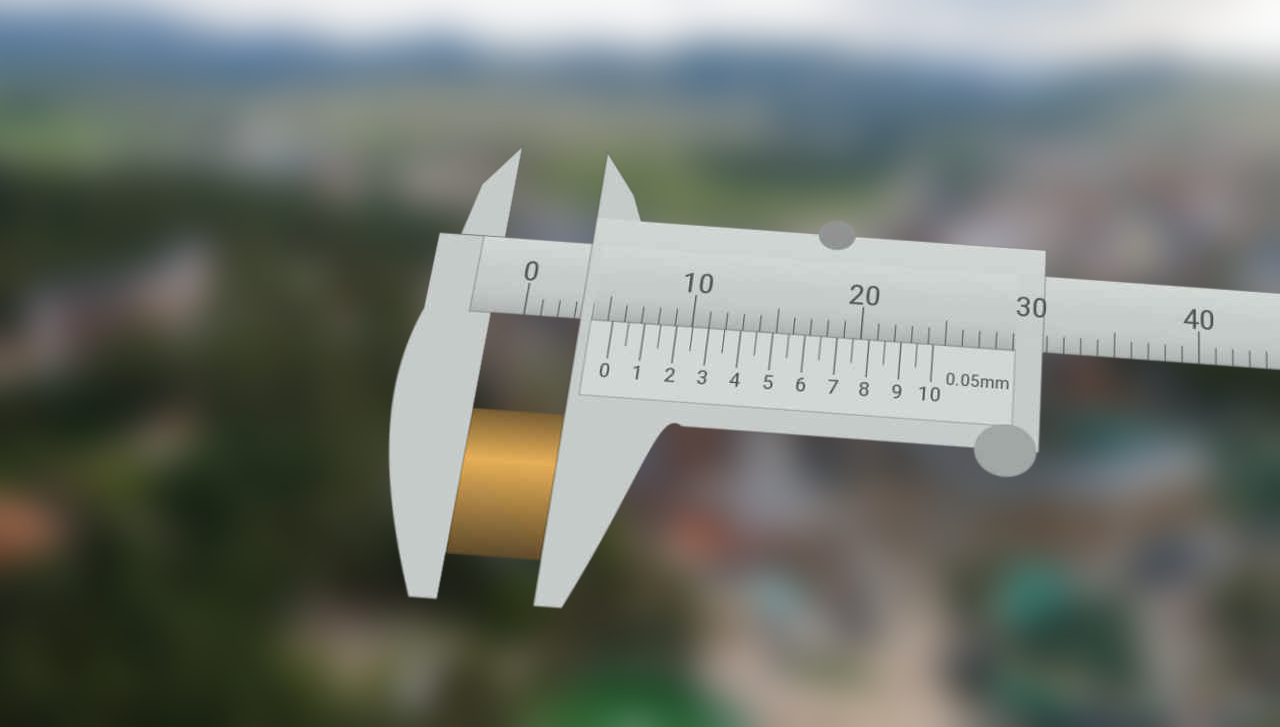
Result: 5.3 mm
